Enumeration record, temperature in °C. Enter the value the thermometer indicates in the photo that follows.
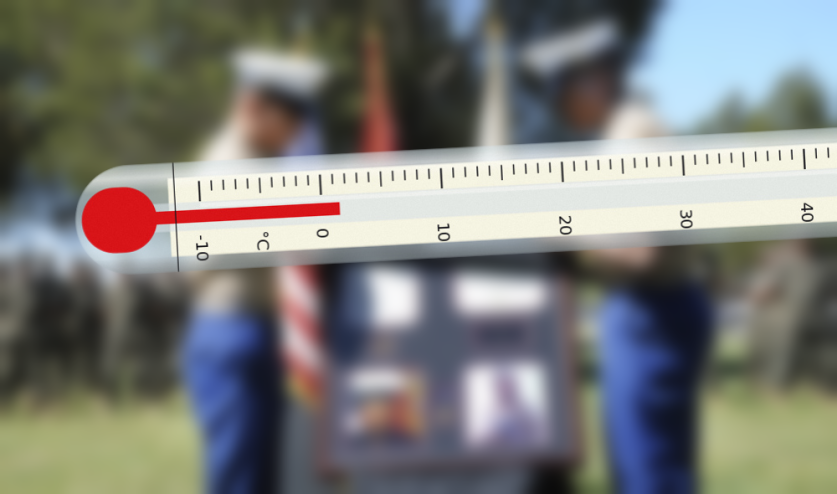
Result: 1.5 °C
